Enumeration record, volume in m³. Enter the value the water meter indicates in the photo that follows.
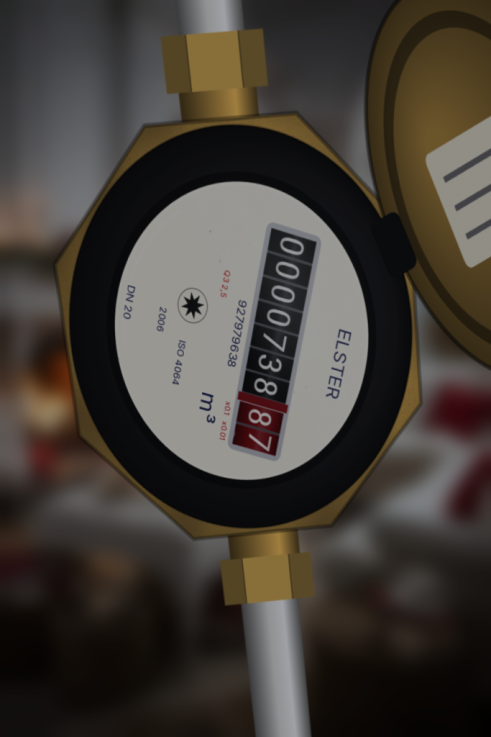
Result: 738.87 m³
